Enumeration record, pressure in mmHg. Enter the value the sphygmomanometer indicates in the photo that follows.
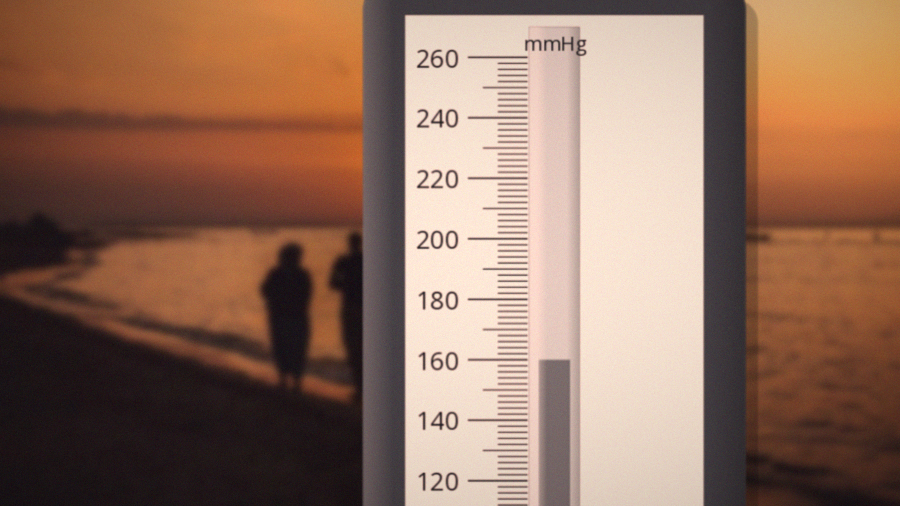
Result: 160 mmHg
